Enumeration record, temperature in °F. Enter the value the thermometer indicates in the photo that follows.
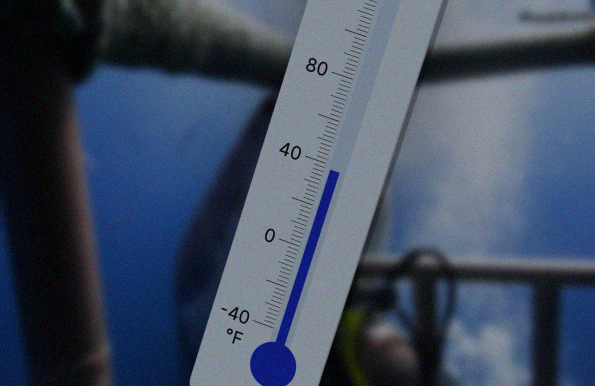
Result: 38 °F
